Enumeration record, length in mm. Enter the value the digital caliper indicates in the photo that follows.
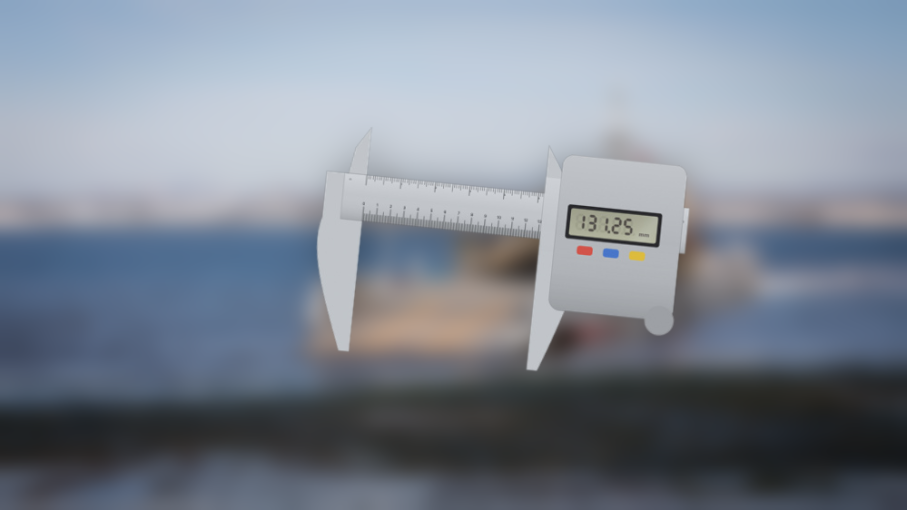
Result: 131.25 mm
